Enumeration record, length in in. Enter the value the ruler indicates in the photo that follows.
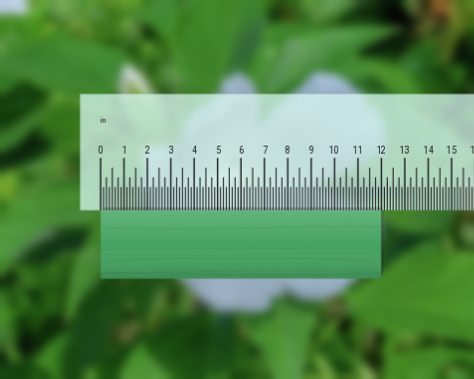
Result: 12 in
